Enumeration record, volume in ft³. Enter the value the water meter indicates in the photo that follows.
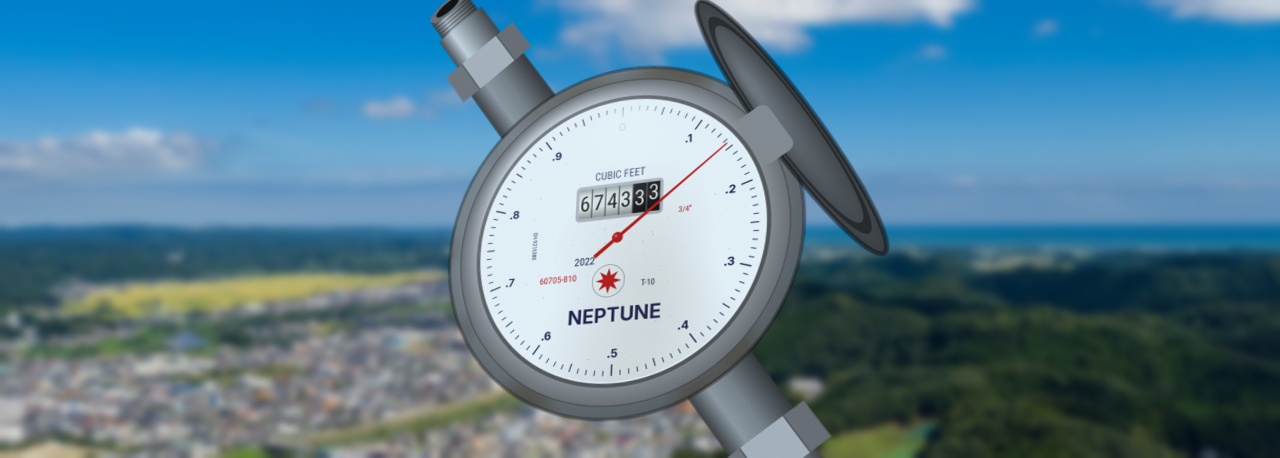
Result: 674333.14 ft³
